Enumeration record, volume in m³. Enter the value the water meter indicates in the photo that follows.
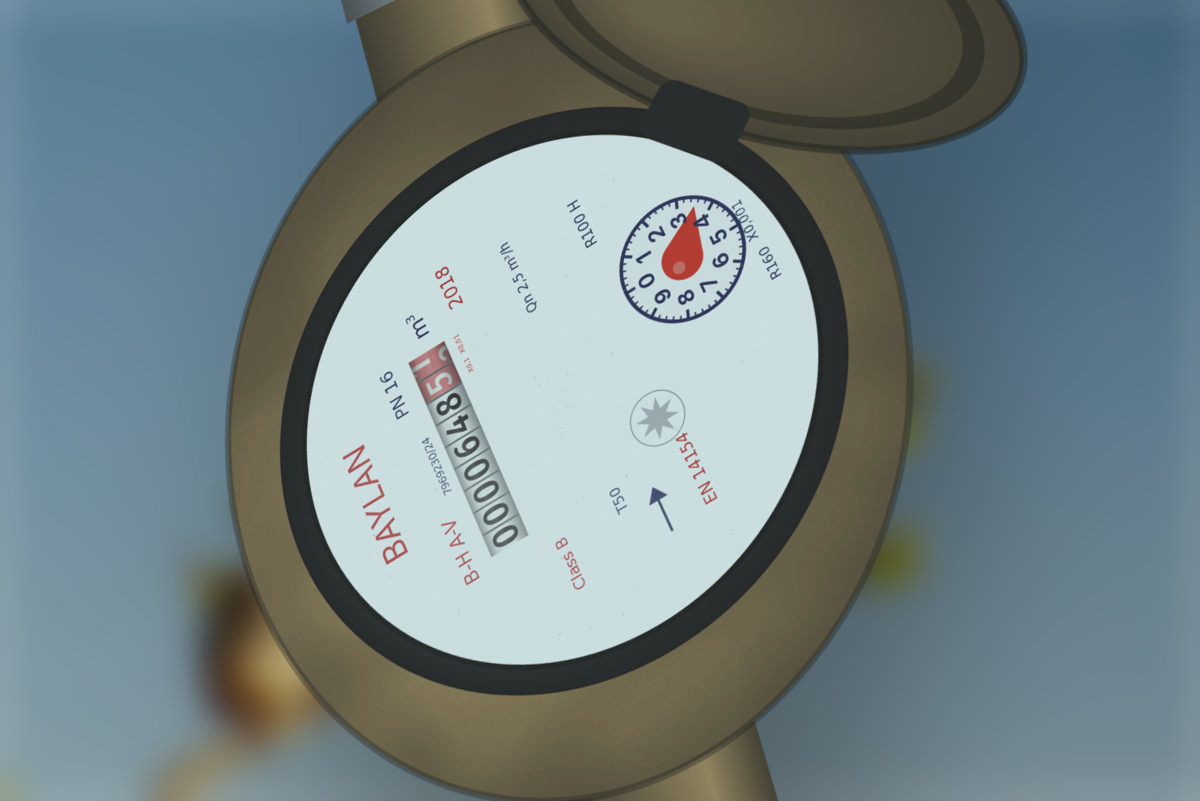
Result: 648.513 m³
